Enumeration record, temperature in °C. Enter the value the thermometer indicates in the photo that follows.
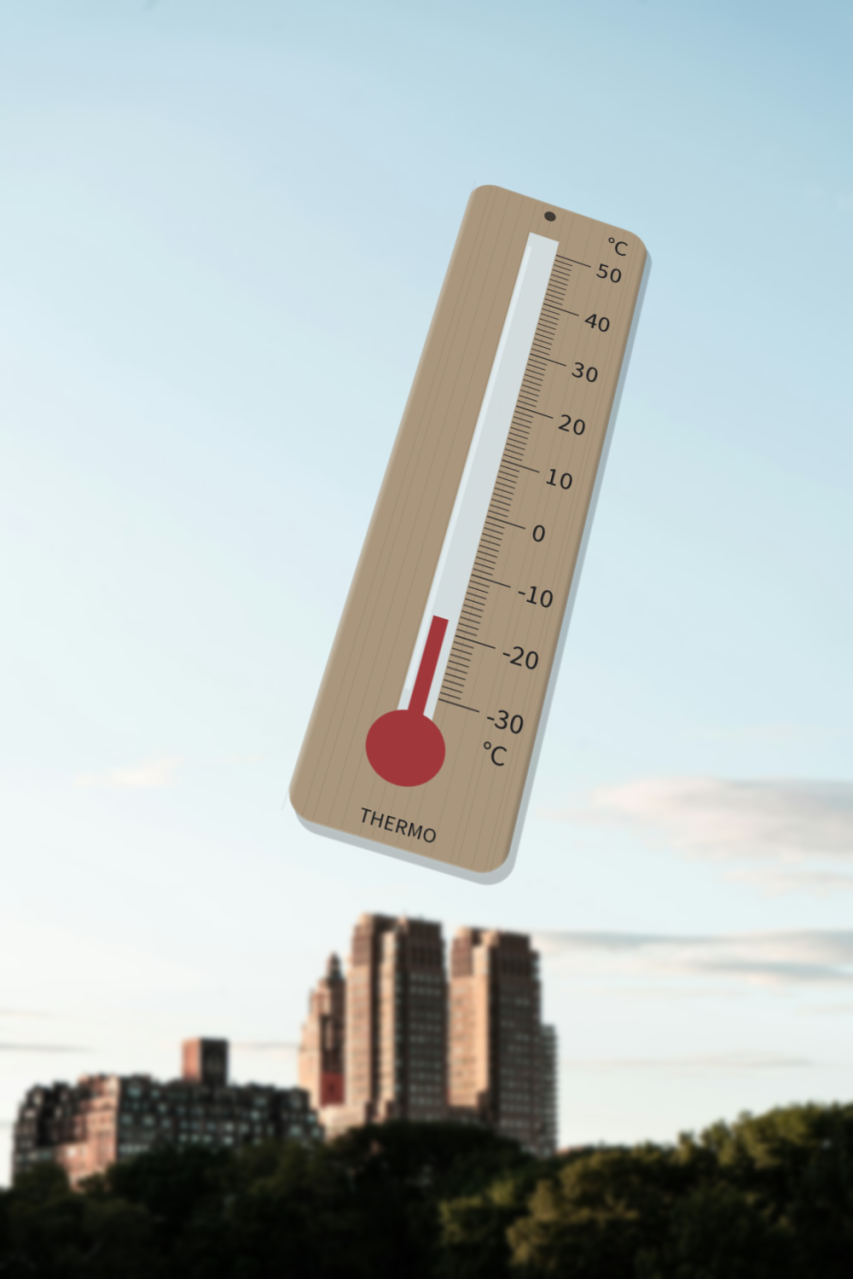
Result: -18 °C
